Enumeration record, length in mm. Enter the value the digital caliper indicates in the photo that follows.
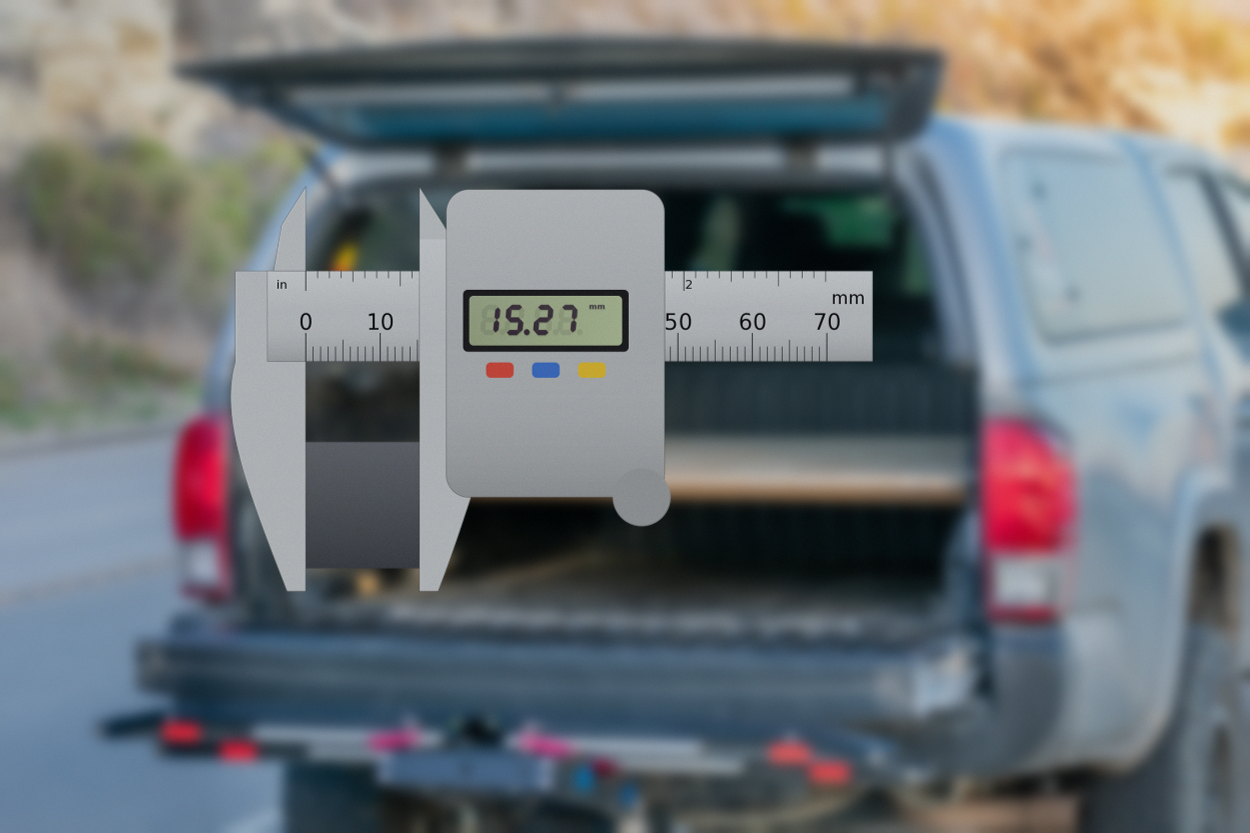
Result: 15.27 mm
